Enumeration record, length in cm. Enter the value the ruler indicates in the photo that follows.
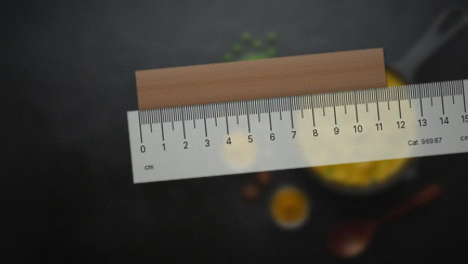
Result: 11.5 cm
